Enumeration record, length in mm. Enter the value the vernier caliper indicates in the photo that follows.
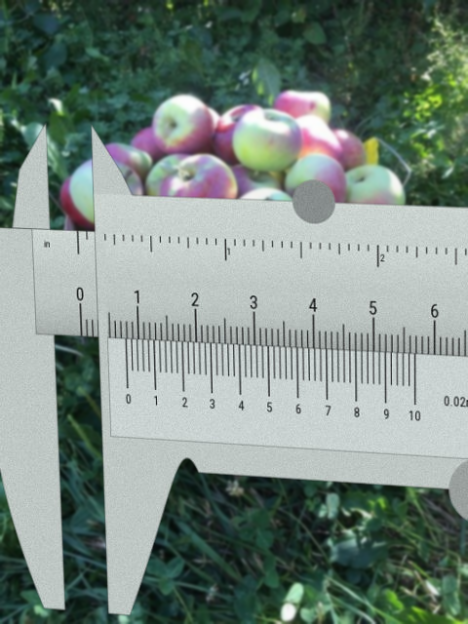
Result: 7.8 mm
